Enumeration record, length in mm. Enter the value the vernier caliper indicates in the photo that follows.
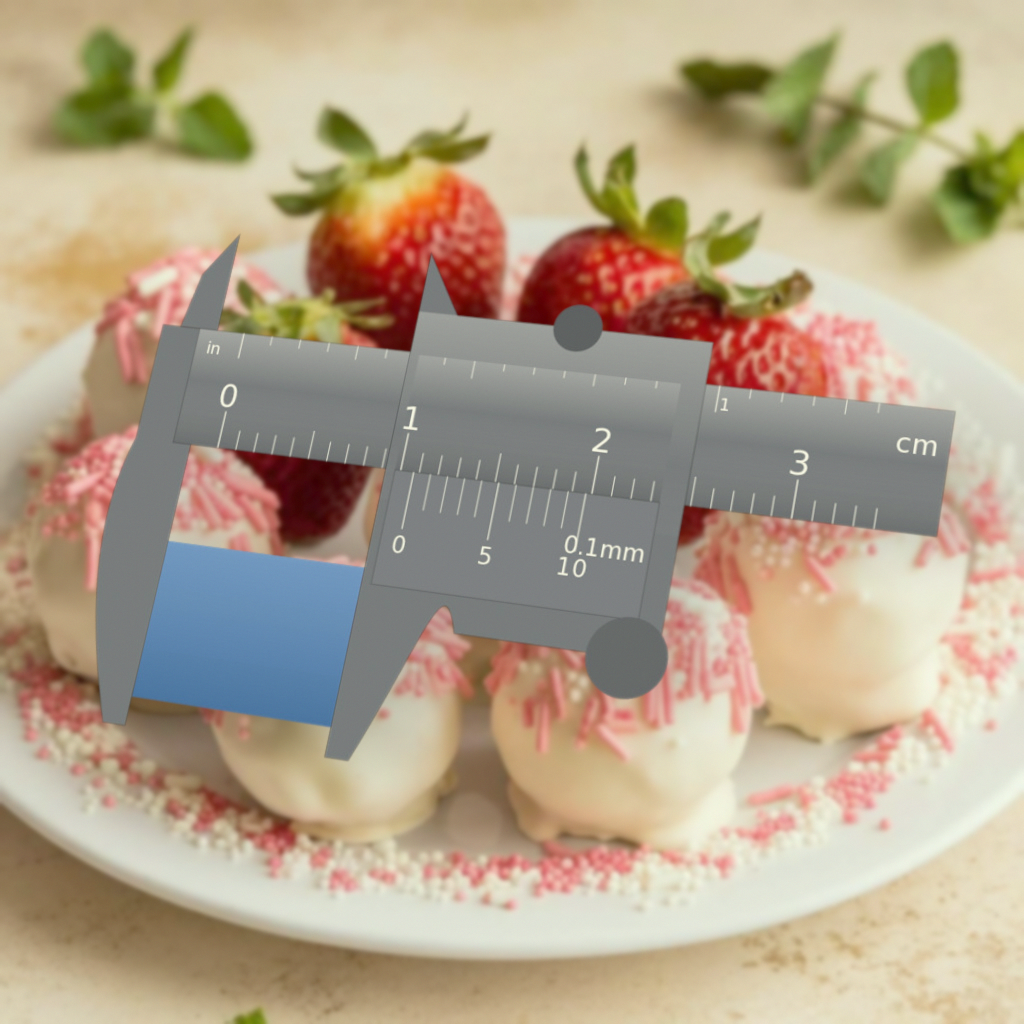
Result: 10.7 mm
